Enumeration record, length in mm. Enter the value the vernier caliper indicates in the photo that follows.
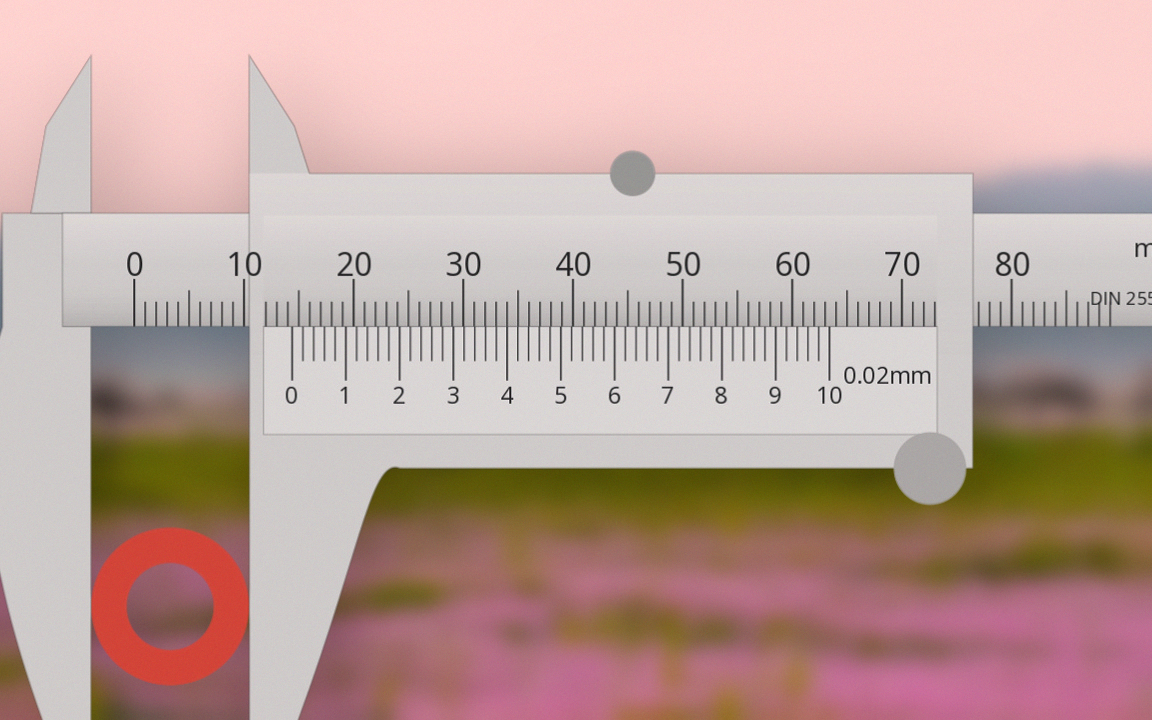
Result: 14.4 mm
